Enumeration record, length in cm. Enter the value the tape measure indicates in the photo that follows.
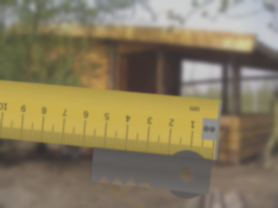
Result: 5.5 cm
